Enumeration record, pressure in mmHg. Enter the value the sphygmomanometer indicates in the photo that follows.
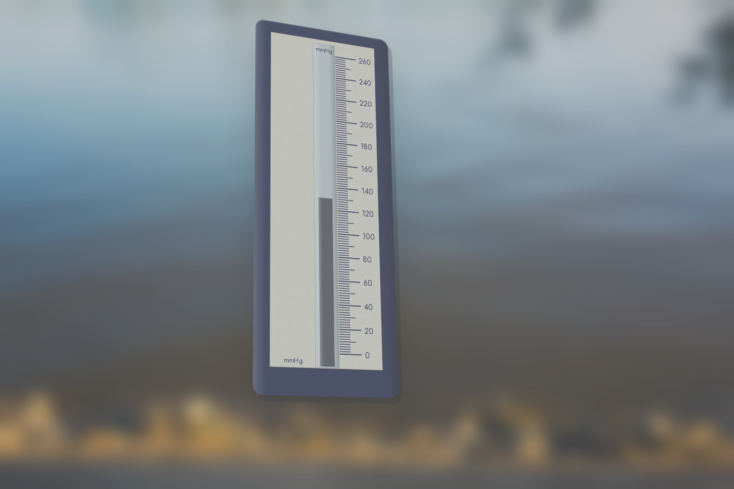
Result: 130 mmHg
